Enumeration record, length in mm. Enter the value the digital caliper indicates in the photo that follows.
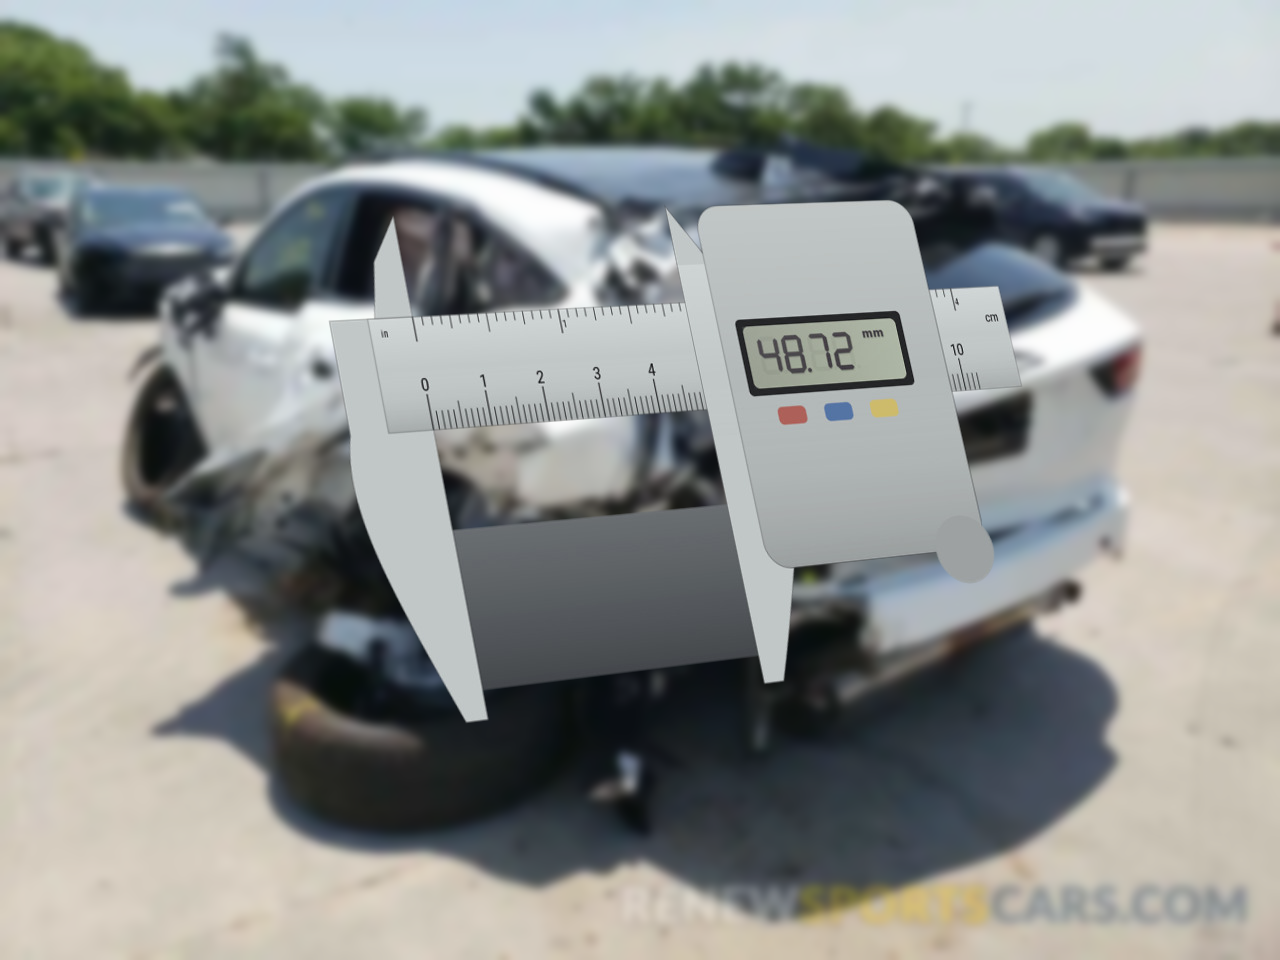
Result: 48.72 mm
